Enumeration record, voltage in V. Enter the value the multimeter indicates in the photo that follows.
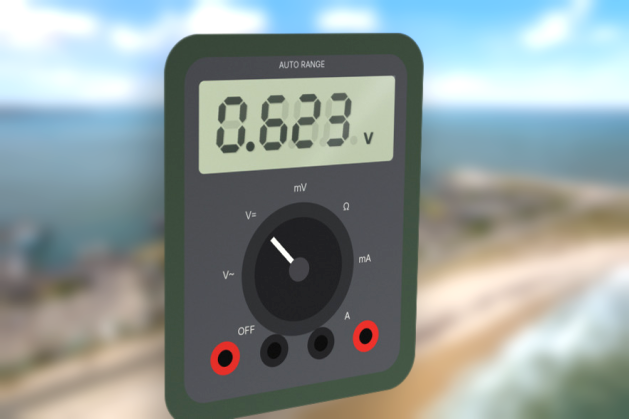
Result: 0.623 V
